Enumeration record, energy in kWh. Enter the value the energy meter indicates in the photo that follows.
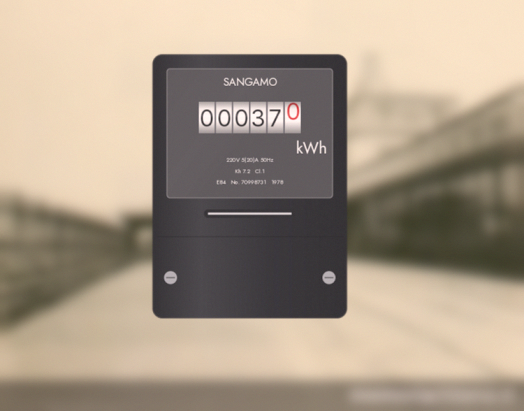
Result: 37.0 kWh
